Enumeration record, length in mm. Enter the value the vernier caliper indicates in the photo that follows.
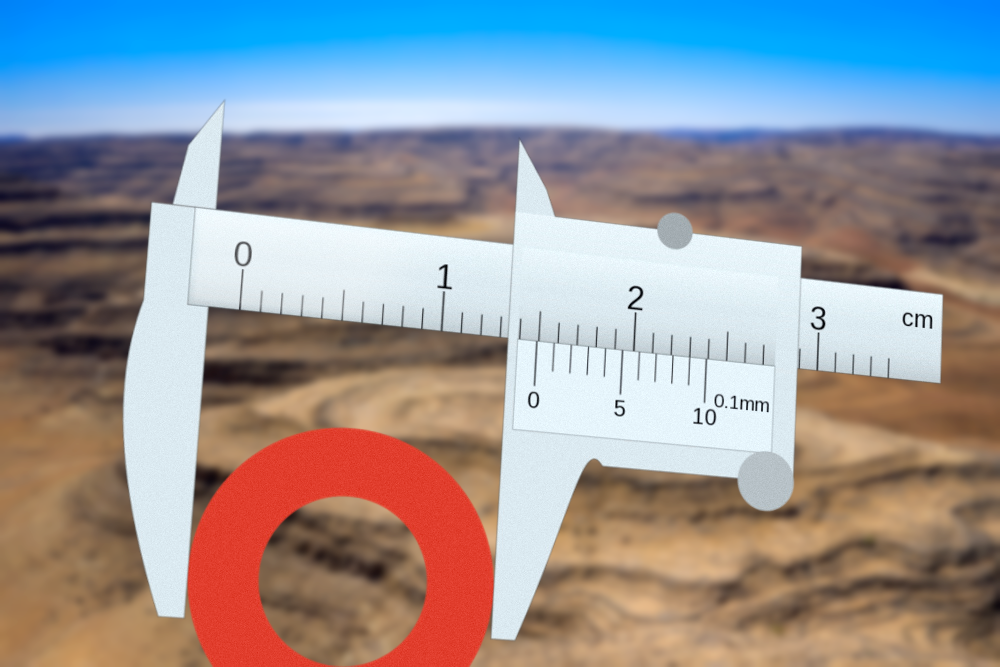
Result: 14.9 mm
